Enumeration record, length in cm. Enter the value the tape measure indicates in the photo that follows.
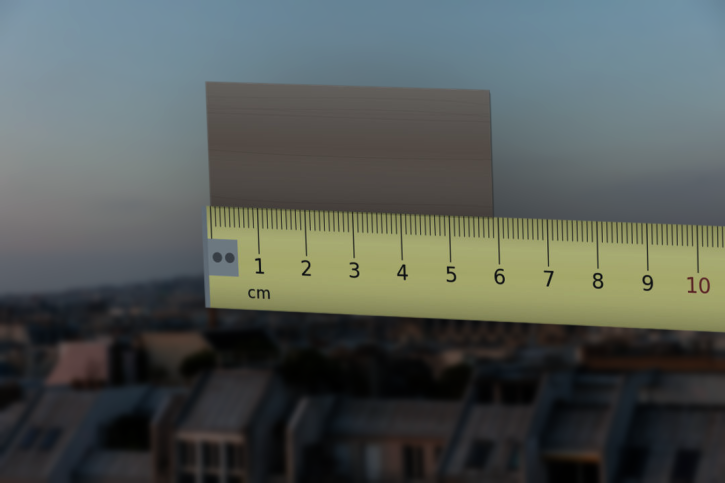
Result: 5.9 cm
